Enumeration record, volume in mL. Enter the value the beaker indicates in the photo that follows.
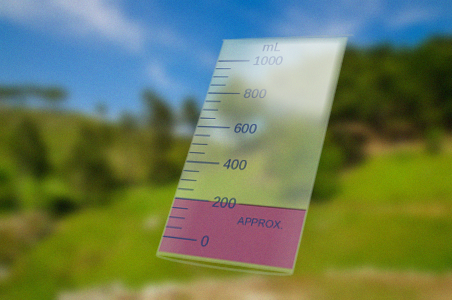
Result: 200 mL
